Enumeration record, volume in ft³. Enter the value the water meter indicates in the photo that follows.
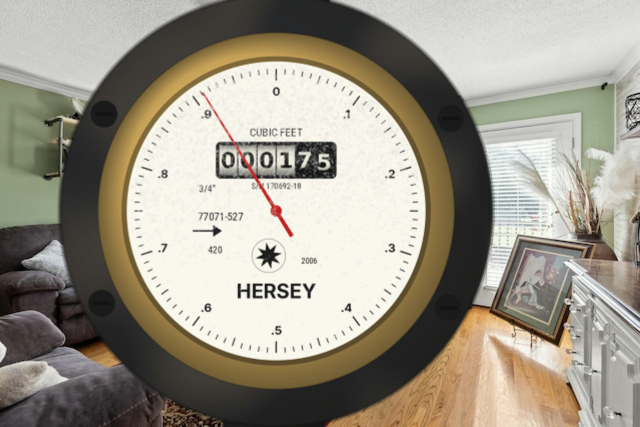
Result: 174.91 ft³
